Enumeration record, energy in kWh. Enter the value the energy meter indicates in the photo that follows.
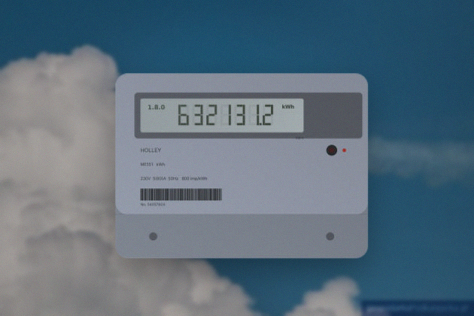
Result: 632131.2 kWh
